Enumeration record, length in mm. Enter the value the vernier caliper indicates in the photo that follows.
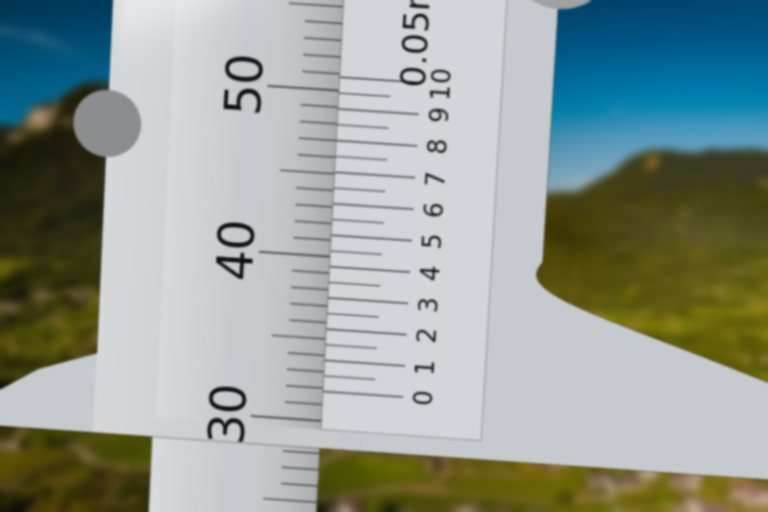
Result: 31.8 mm
